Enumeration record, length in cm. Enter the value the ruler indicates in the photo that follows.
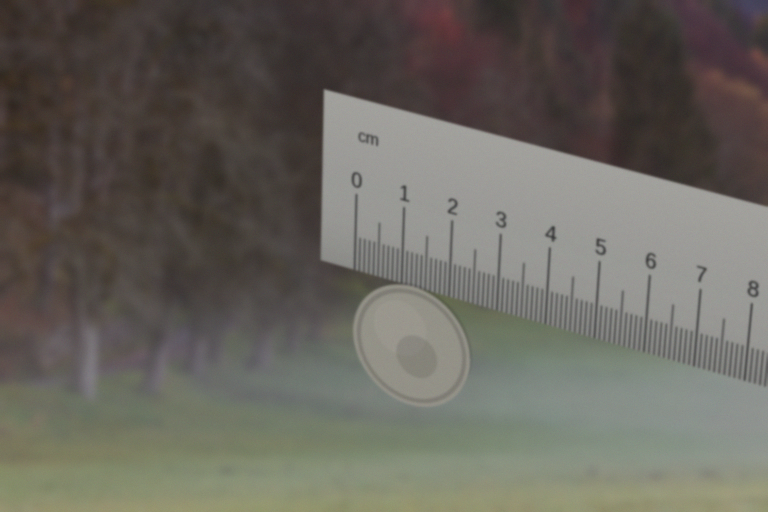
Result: 2.5 cm
